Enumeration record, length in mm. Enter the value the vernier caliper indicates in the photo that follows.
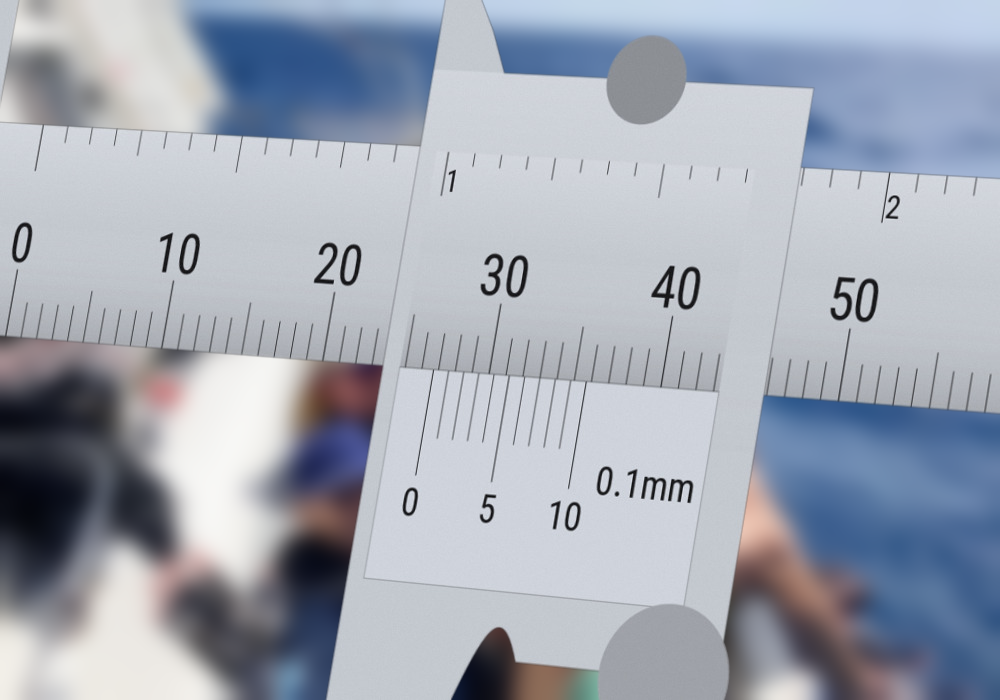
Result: 26.7 mm
